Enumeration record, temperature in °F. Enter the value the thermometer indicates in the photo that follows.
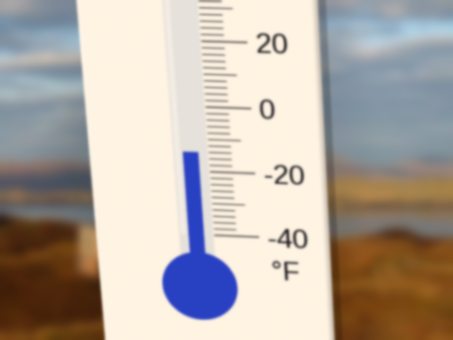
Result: -14 °F
